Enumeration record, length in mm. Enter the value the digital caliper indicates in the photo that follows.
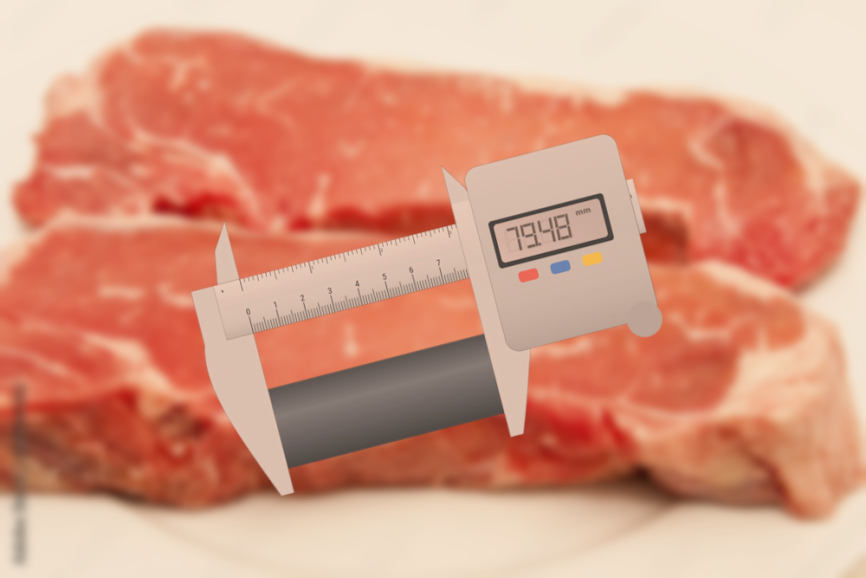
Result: 79.48 mm
